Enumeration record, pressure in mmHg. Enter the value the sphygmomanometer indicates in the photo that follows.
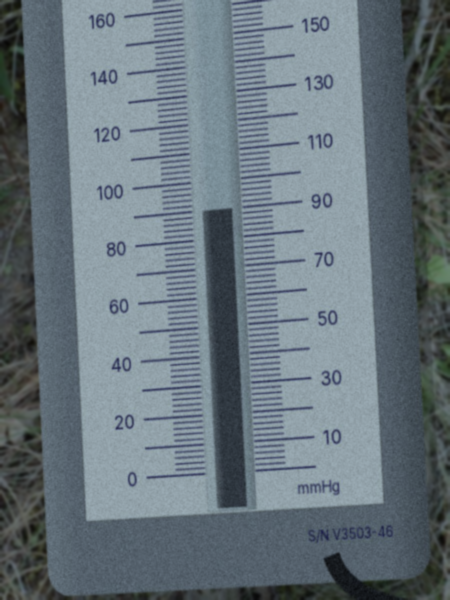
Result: 90 mmHg
